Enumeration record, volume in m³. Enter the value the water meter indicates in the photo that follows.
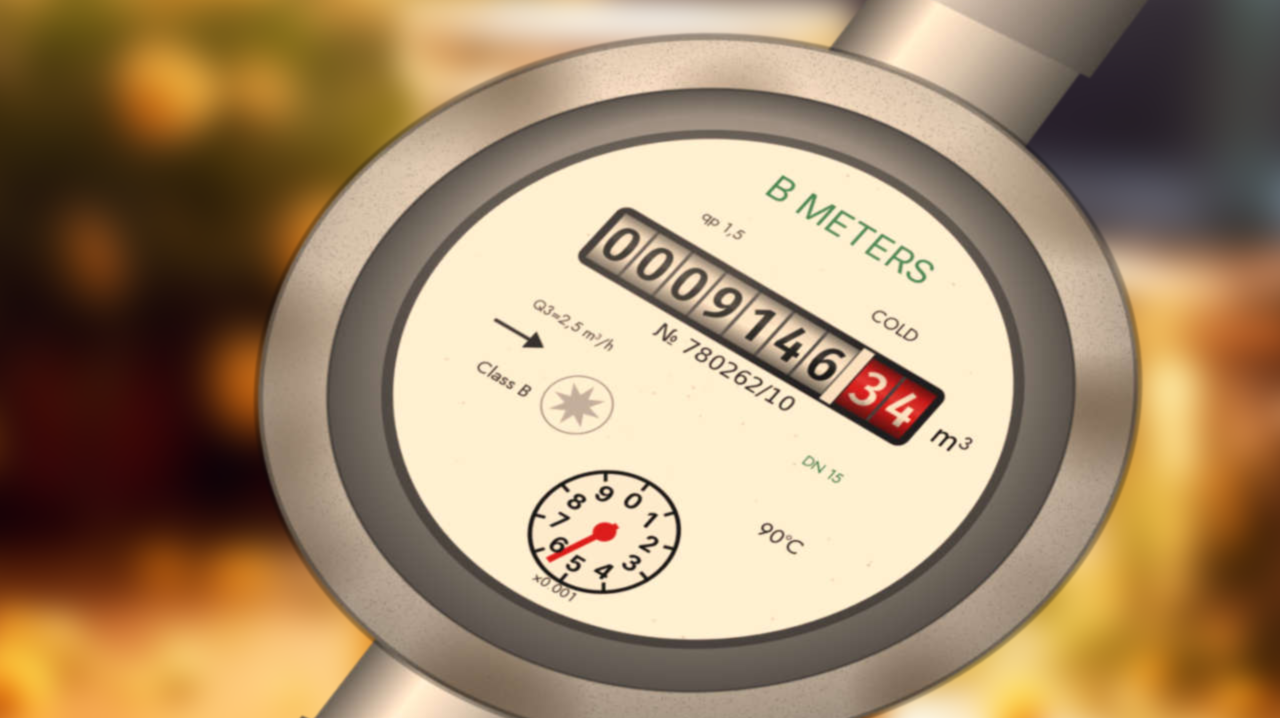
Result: 9146.345 m³
